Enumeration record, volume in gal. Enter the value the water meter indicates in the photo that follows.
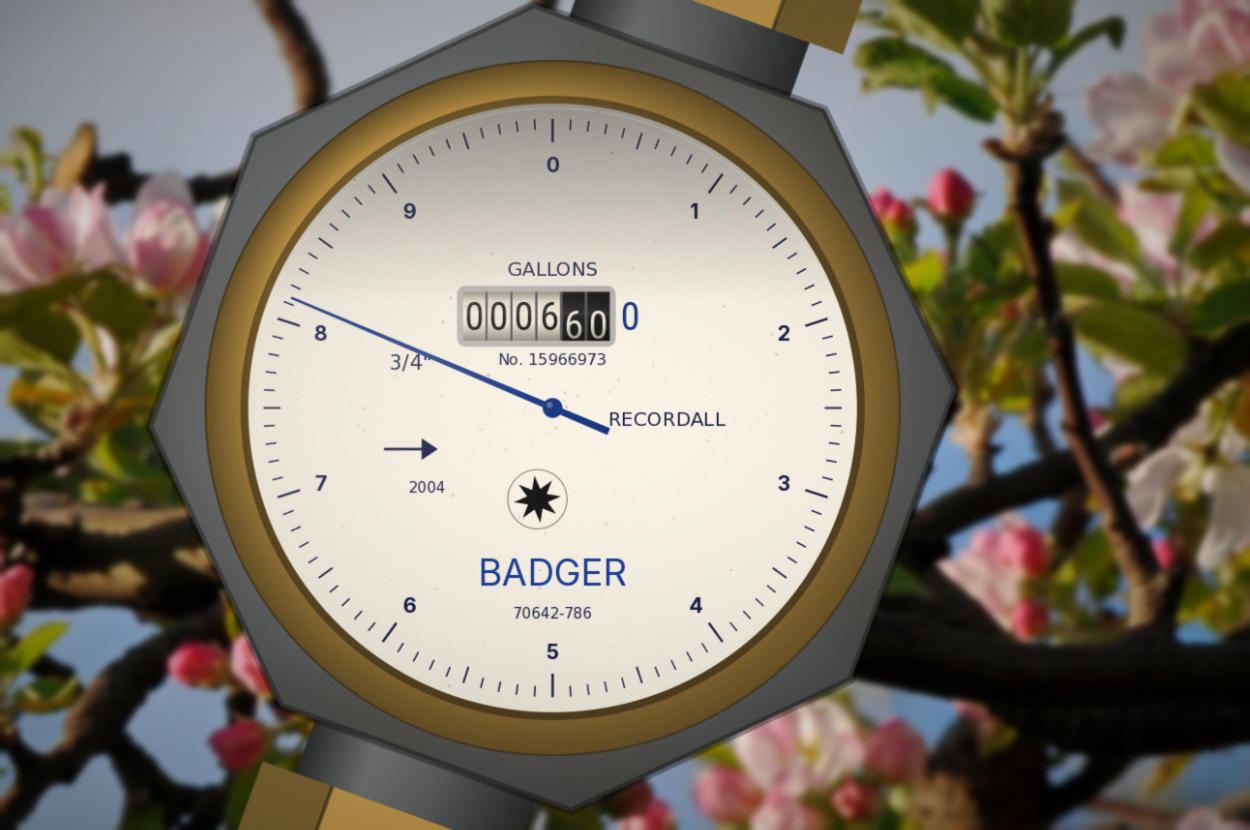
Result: 6598.1 gal
